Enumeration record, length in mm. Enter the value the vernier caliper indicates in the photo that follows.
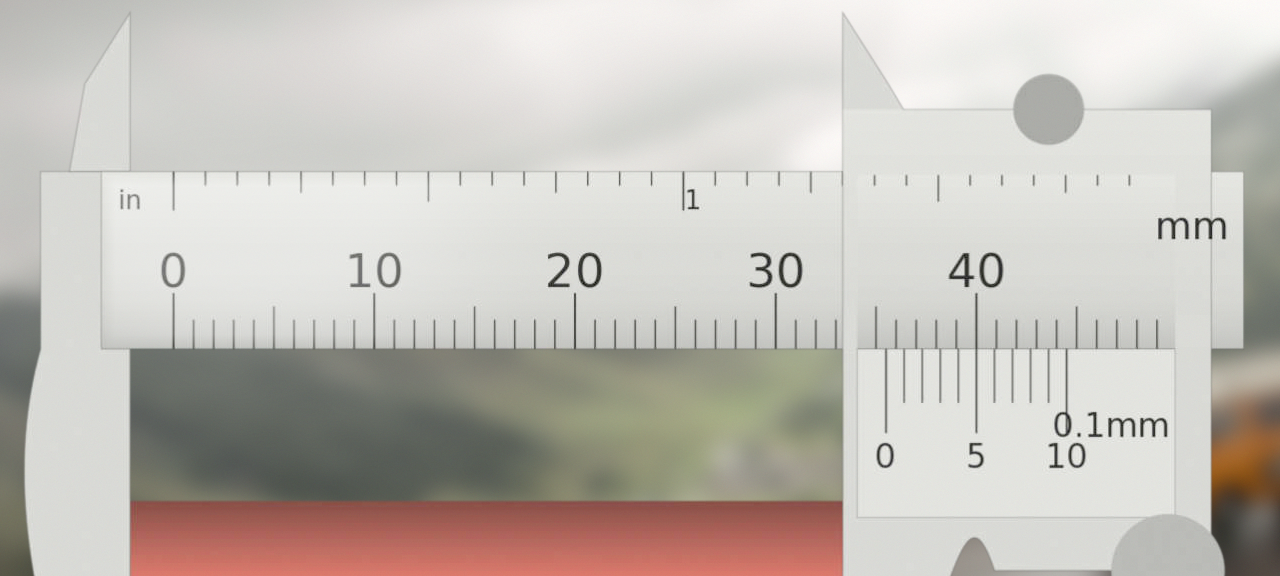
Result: 35.5 mm
